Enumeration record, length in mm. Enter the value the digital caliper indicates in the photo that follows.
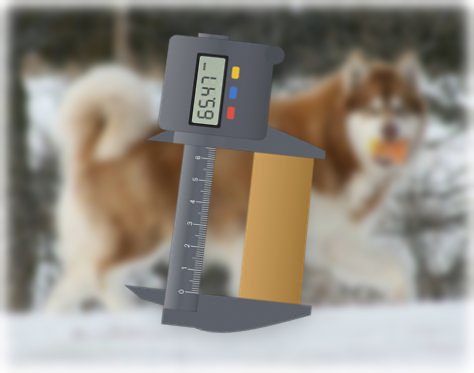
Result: 65.47 mm
